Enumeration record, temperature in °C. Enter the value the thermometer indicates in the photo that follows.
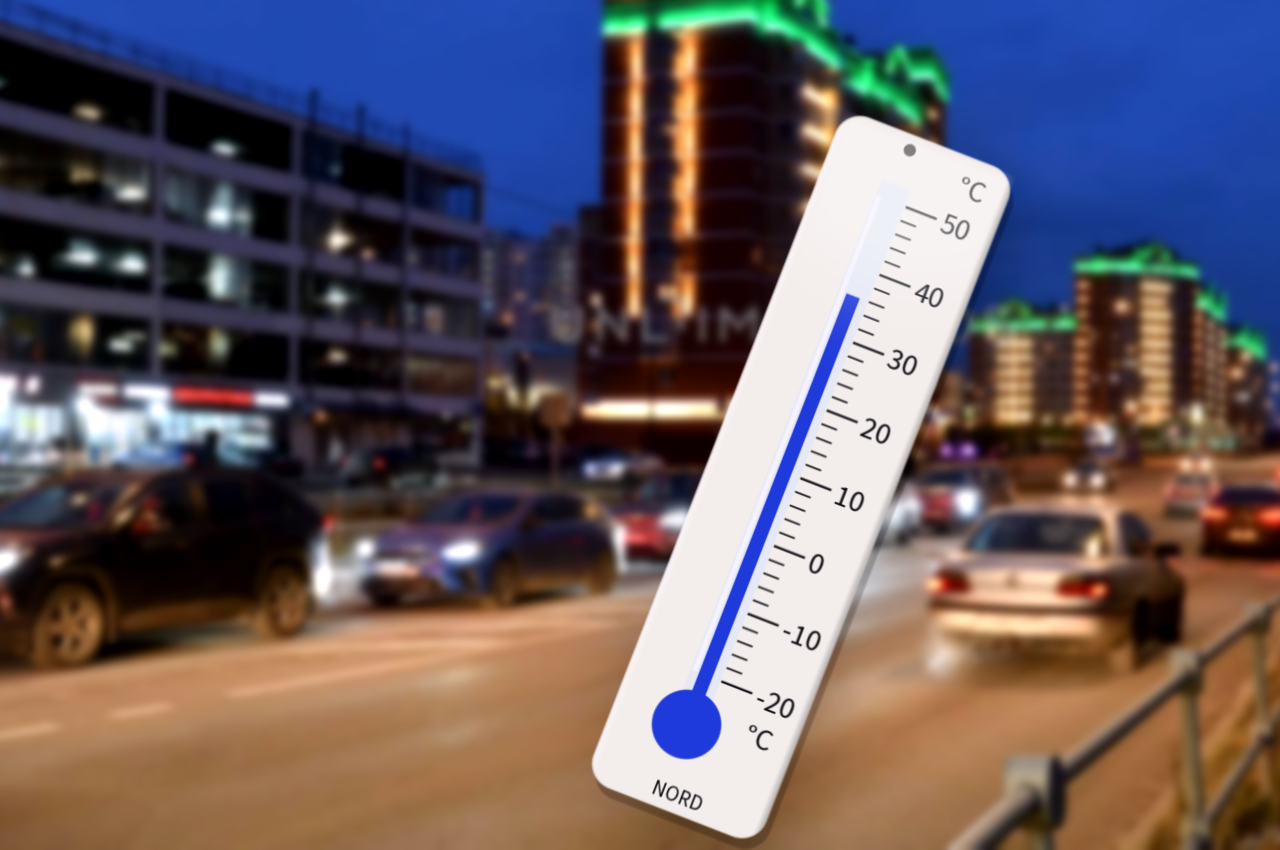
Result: 36 °C
